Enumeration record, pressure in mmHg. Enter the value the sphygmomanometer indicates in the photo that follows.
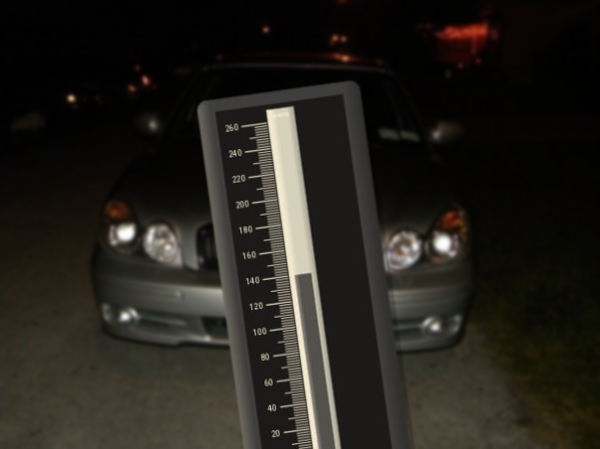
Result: 140 mmHg
